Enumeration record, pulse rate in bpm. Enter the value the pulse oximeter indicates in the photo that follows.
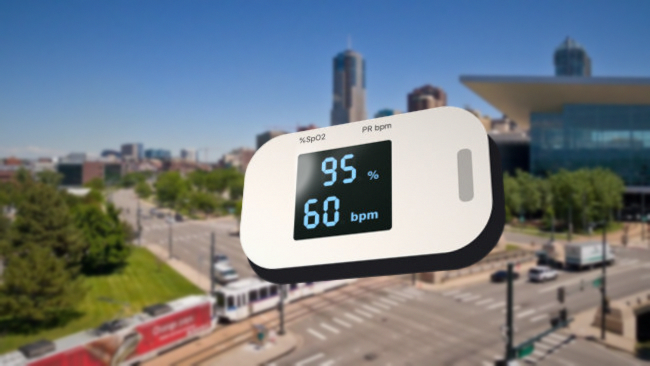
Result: 60 bpm
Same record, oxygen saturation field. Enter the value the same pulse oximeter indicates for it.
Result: 95 %
